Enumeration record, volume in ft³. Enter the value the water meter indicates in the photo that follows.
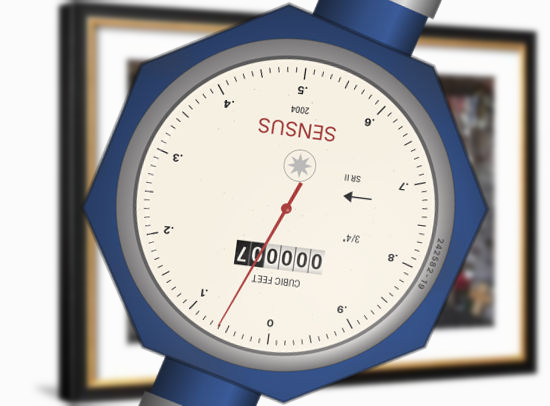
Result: 7.06 ft³
